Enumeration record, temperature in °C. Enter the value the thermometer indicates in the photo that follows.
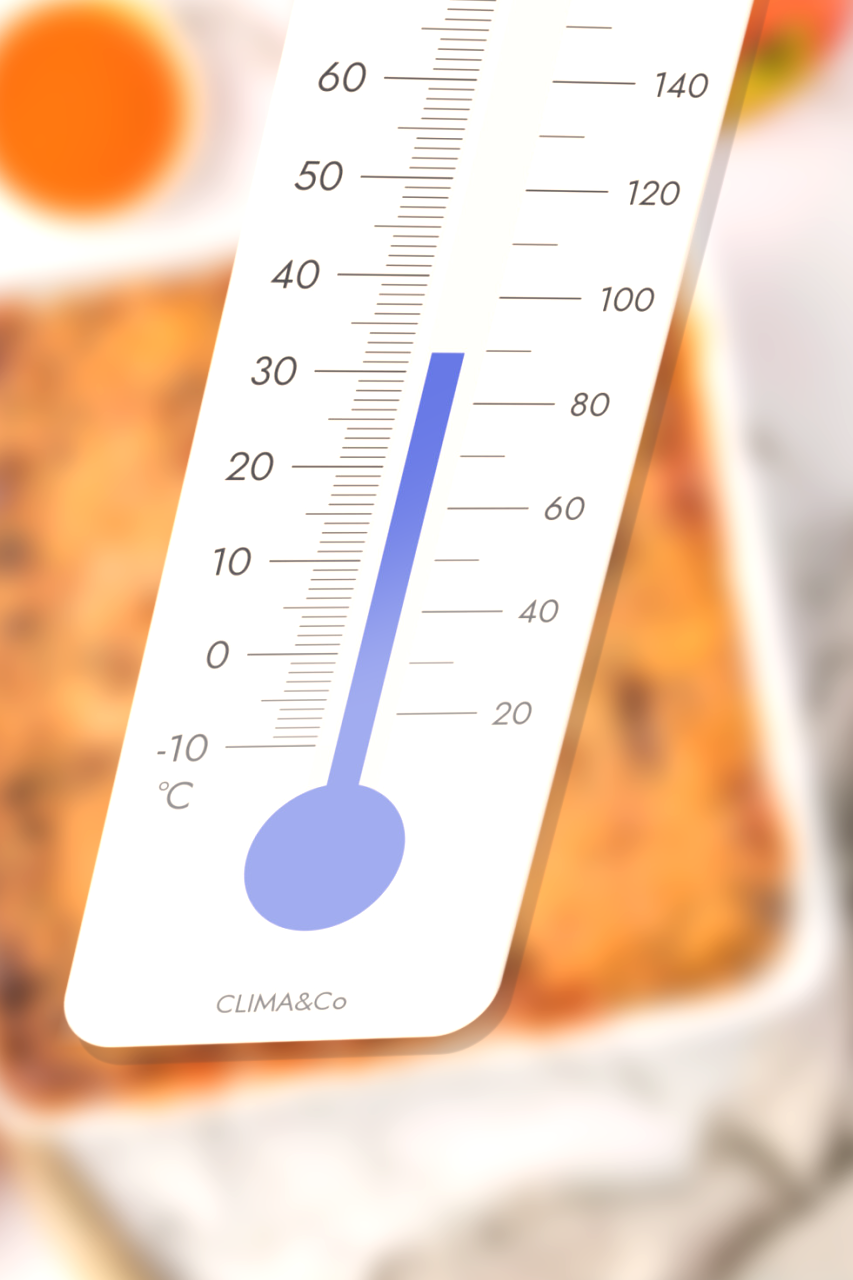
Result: 32 °C
